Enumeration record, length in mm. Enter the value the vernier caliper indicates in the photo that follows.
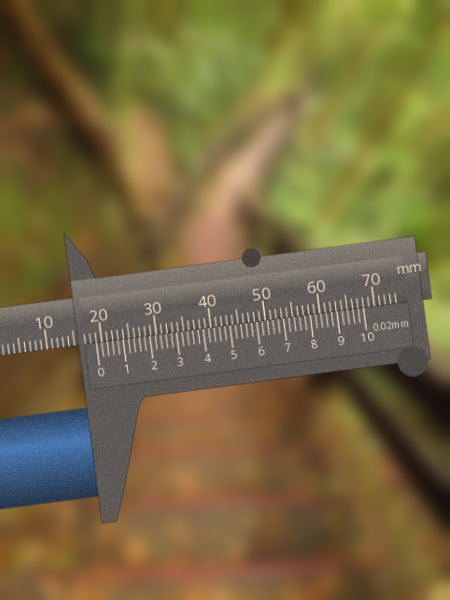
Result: 19.0 mm
